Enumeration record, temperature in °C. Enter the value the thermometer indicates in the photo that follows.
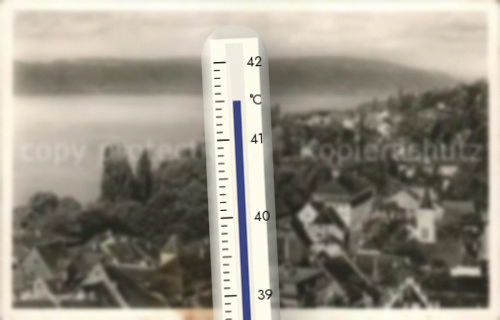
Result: 41.5 °C
